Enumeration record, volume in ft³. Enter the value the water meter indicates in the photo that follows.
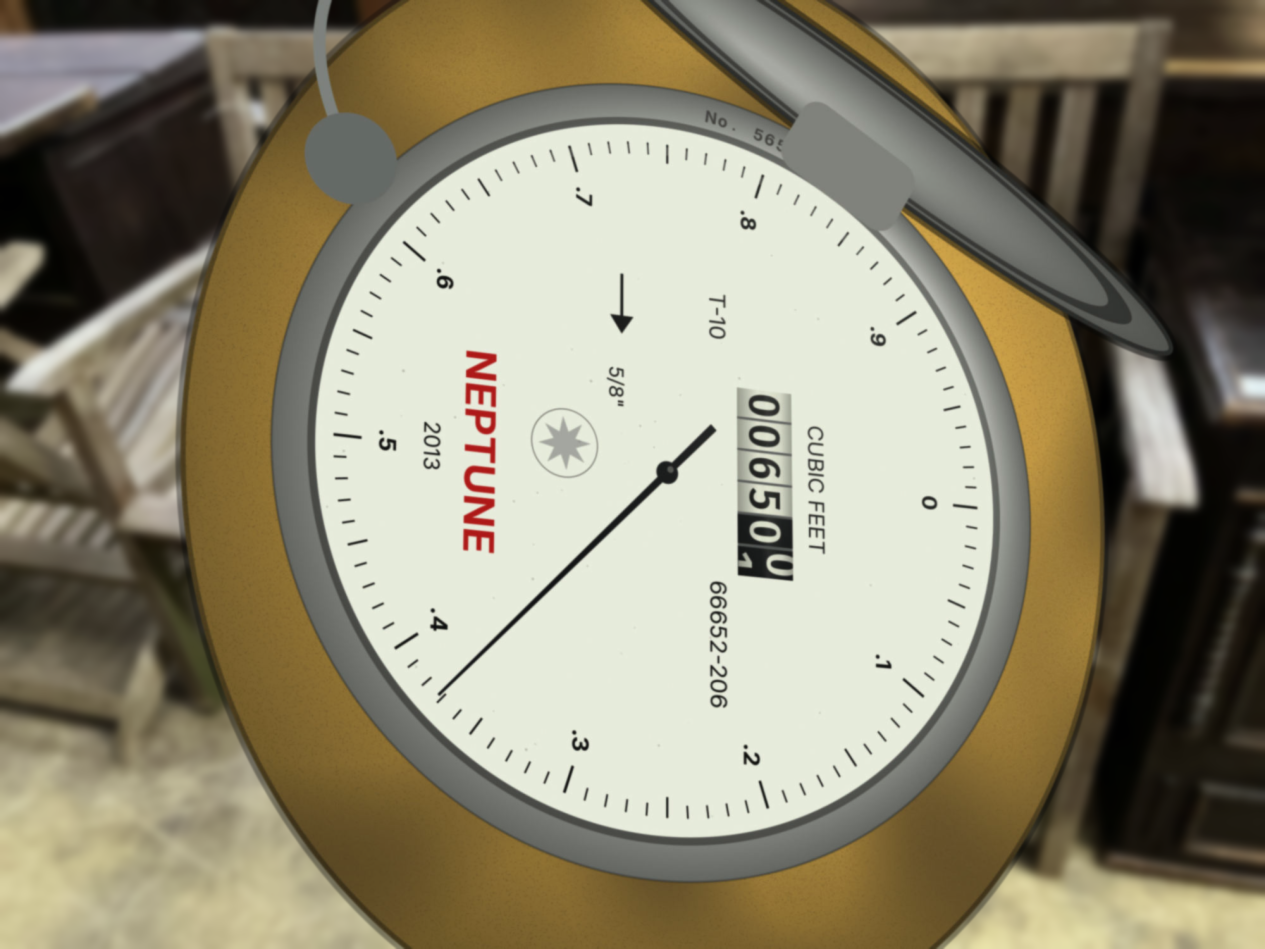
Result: 6500.37 ft³
